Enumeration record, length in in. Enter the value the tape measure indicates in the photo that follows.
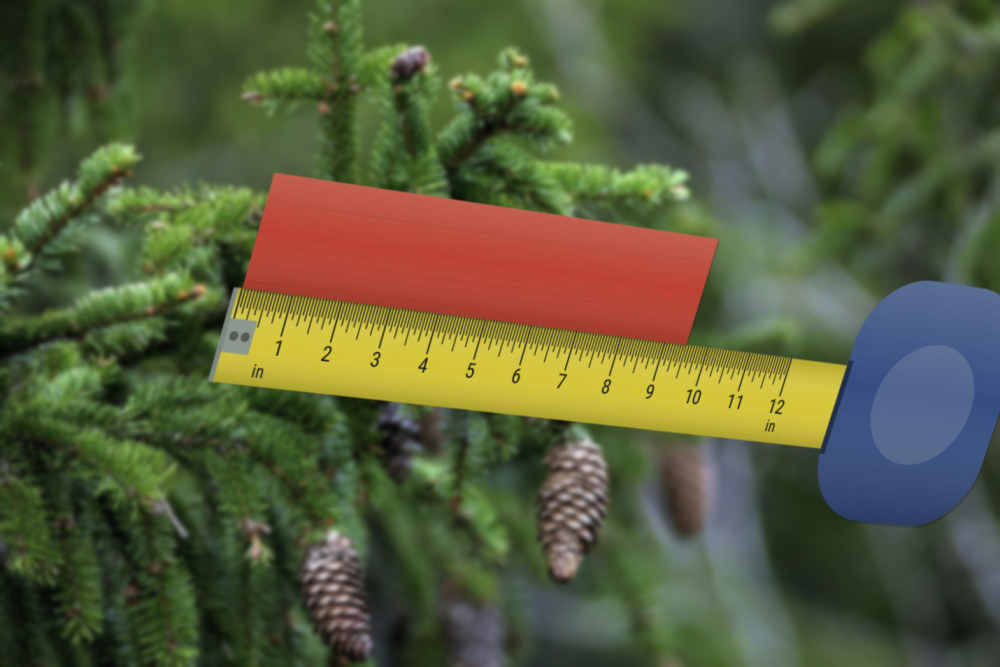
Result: 9.5 in
